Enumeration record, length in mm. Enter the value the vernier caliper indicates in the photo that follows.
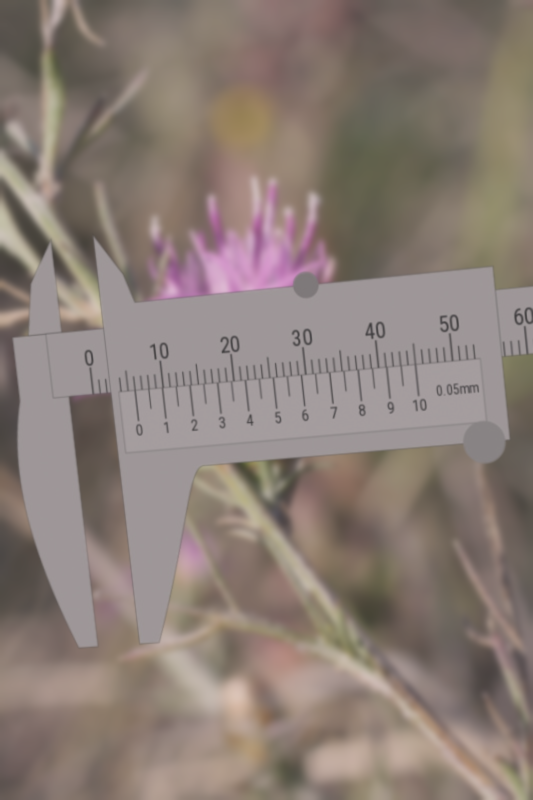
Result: 6.0 mm
